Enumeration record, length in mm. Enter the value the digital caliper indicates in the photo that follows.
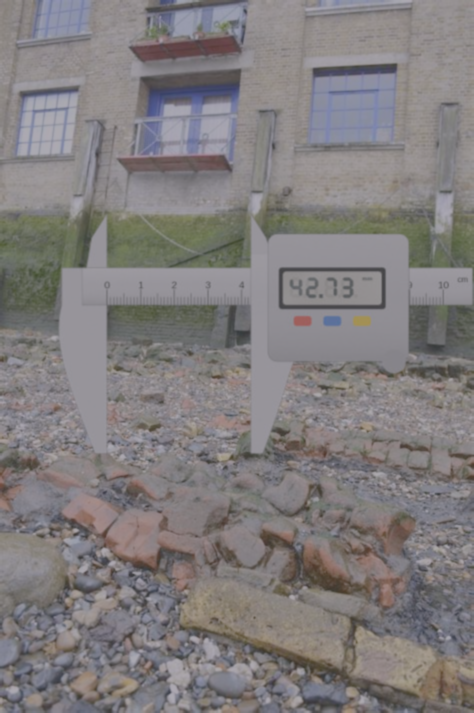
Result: 42.73 mm
